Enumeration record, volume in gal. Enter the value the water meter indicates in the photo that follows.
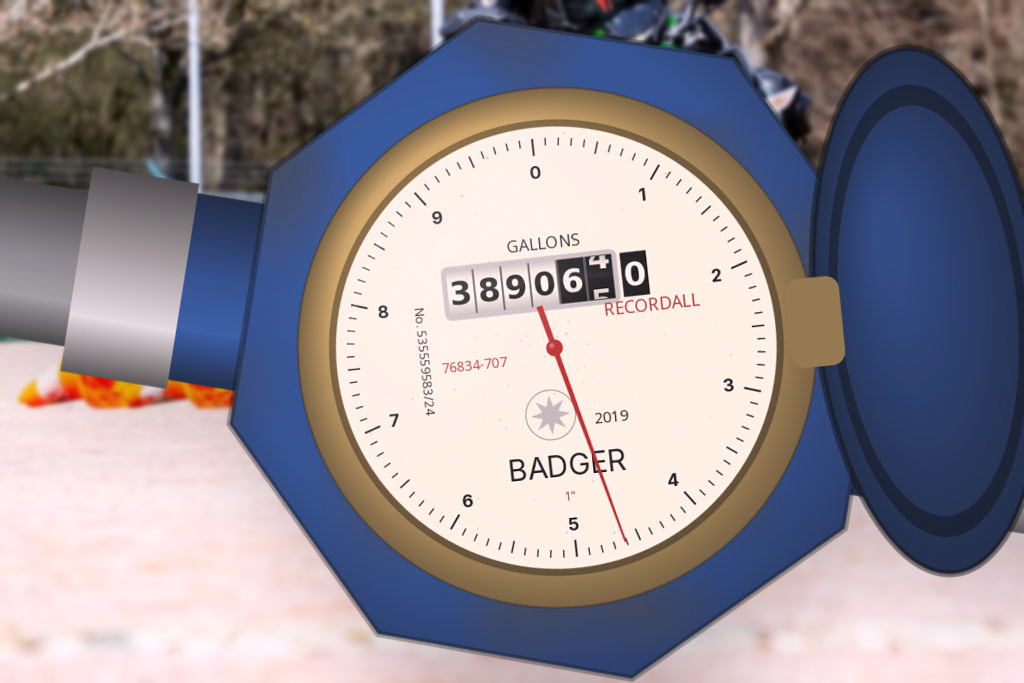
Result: 3890644.6 gal
